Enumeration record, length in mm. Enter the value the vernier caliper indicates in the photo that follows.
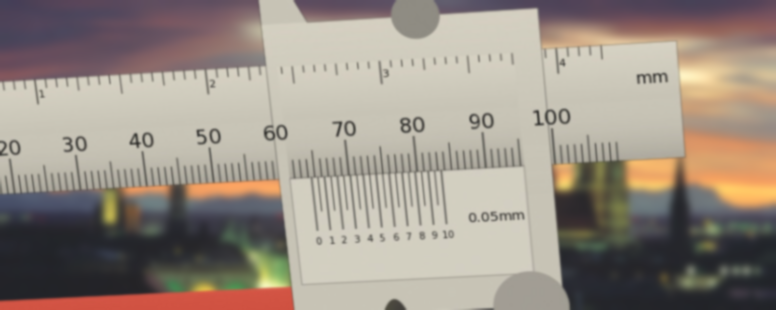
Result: 64.5 mm
